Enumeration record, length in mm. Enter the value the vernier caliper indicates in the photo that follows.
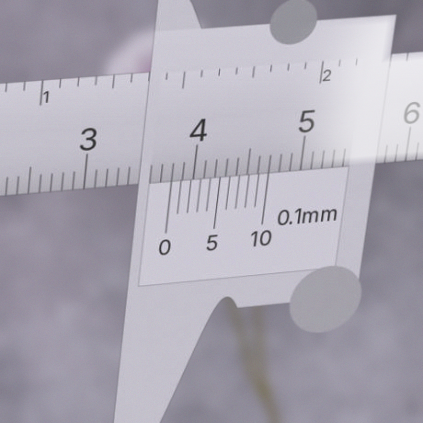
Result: 38.0 mm
